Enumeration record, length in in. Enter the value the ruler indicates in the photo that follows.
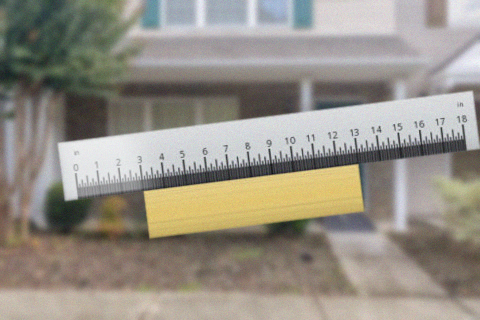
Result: 10 in
